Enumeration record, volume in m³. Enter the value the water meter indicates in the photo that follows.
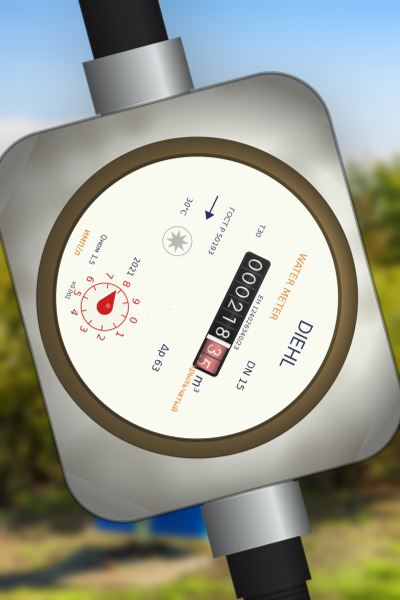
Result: 218.347 m³
